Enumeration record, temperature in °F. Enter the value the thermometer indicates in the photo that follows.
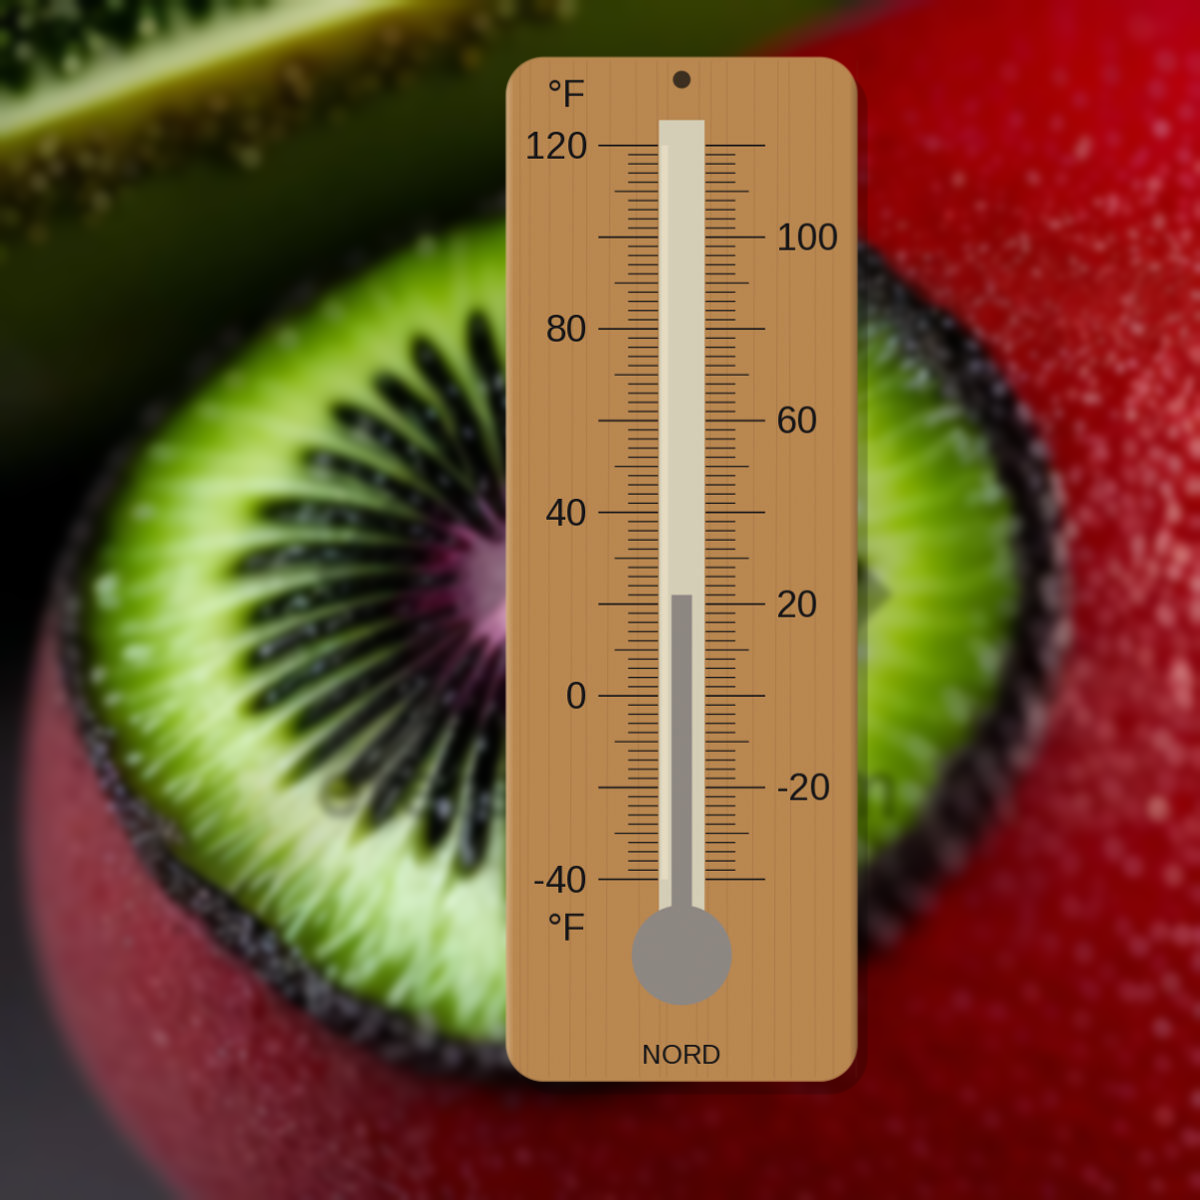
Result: 22 °F
